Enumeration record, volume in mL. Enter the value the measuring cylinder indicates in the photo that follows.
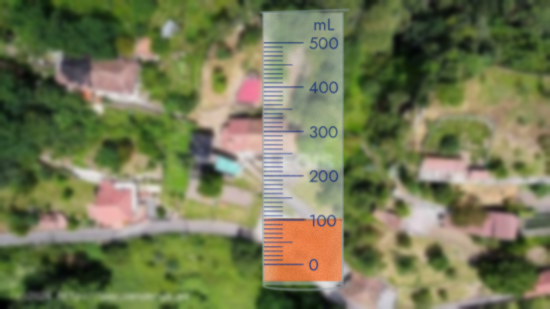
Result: 100 mL
